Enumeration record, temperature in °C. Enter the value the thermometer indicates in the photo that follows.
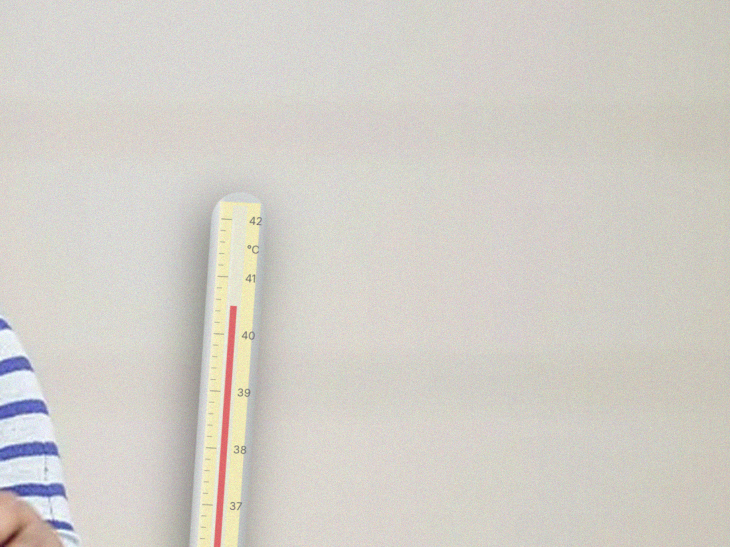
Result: 40.5 °C
